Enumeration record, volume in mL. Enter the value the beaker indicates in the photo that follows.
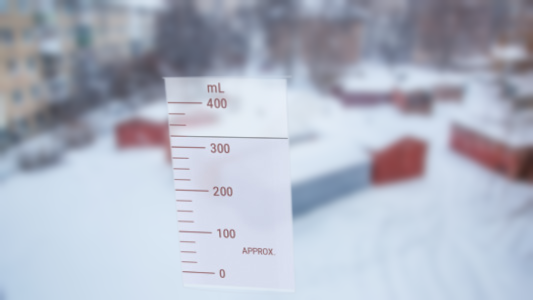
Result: 325 mL
